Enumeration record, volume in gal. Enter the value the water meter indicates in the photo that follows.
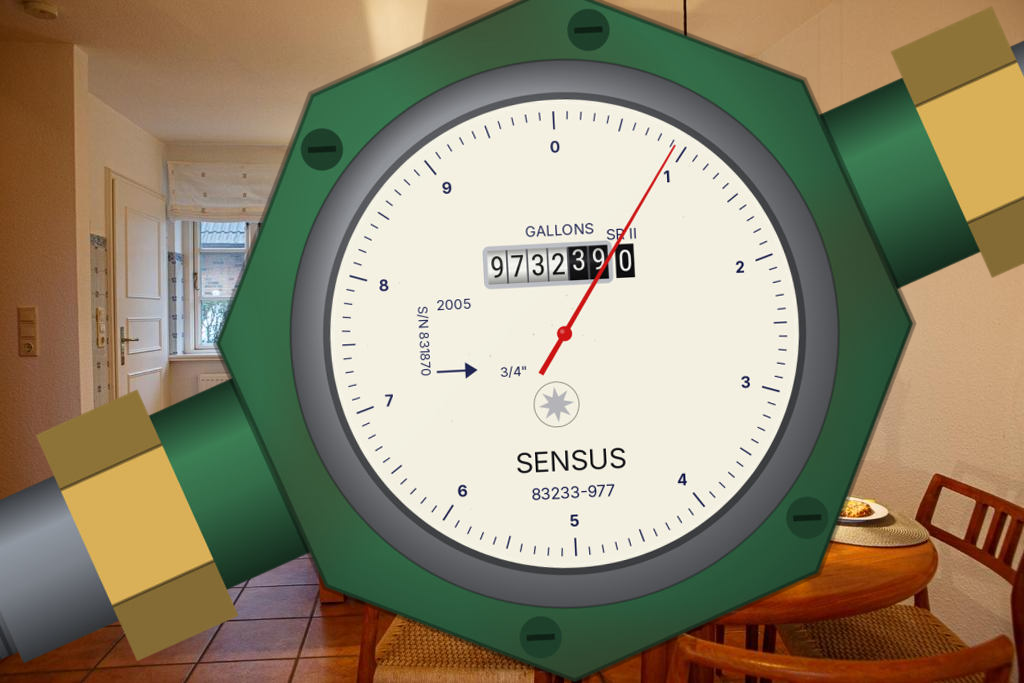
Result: 9732390.9 gal
